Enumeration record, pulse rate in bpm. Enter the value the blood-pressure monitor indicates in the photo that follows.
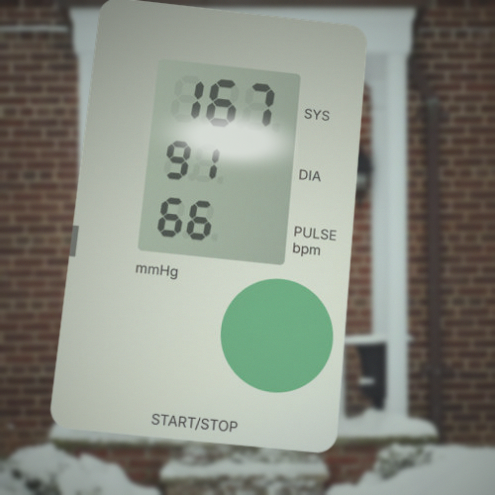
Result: 66 bpm
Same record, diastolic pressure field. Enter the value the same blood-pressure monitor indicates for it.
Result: 91 mmHg
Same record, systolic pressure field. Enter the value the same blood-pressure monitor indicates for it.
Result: 167 mmHg
